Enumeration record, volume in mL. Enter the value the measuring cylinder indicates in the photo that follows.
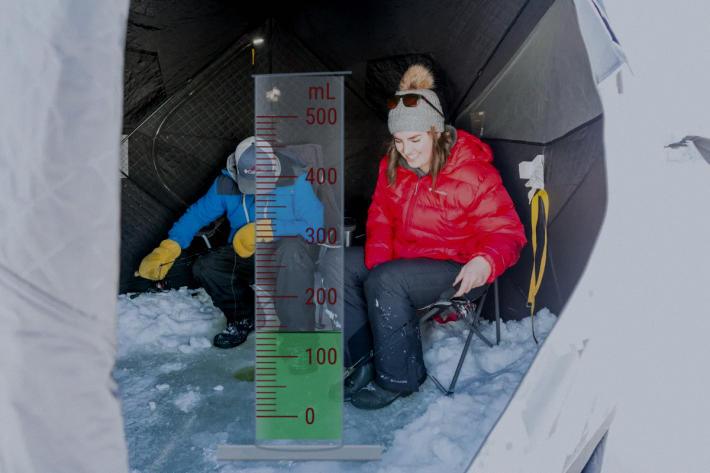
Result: 140 mL
